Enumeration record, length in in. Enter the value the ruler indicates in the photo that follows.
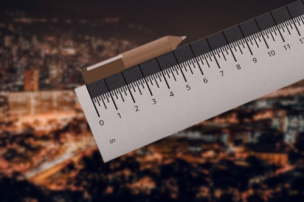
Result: 6 in
